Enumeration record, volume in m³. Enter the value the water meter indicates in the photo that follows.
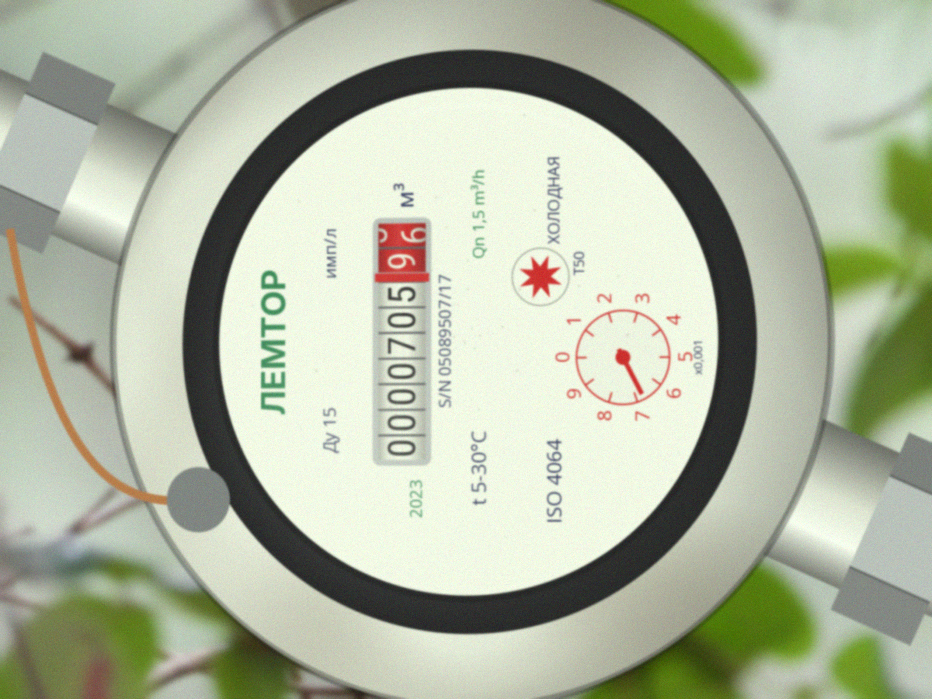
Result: 705.956 m³
